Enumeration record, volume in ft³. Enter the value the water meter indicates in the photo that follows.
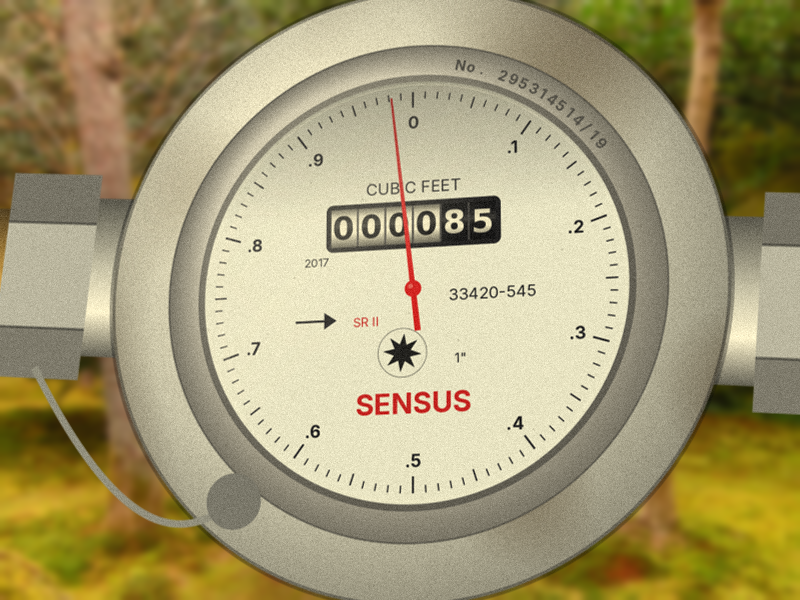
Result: 84.98 ft³
